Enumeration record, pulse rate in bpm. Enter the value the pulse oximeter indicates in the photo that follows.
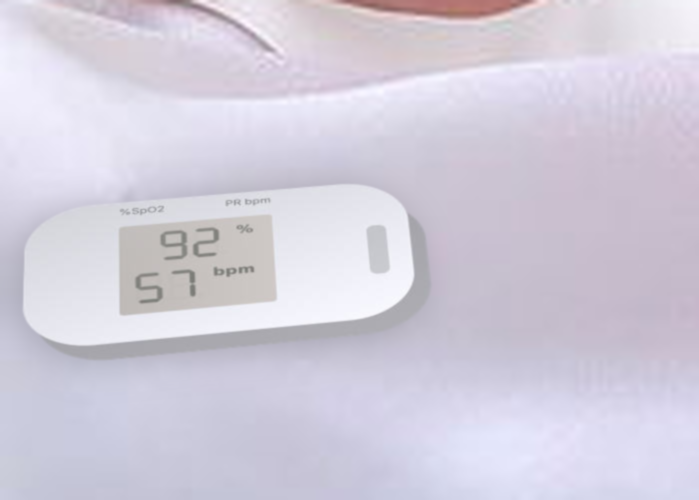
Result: 57 bpm
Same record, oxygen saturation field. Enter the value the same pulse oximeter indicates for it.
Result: 92 %
